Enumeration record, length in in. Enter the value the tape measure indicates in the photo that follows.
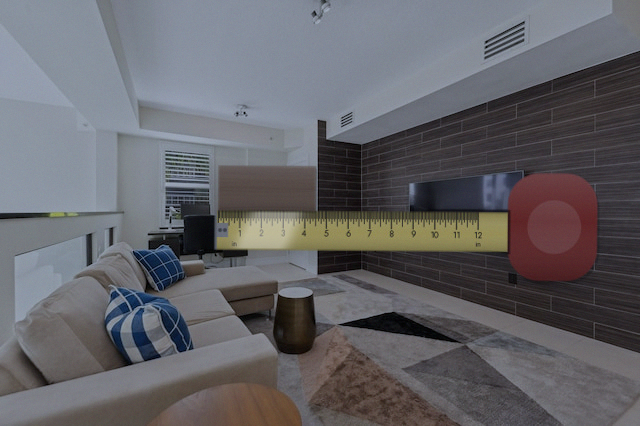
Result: 4.5 in
